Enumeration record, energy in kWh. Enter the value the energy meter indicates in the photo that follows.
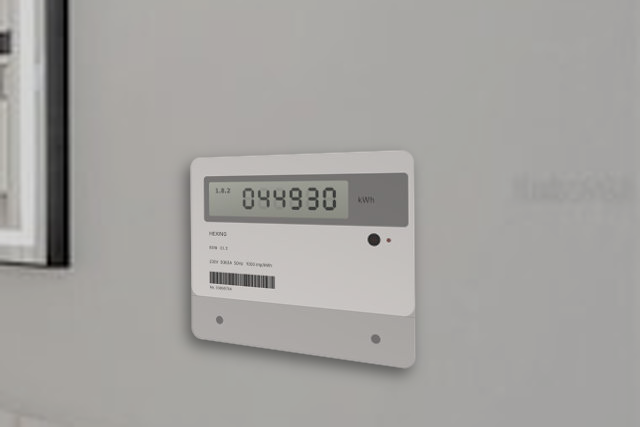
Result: 44930 kWh
